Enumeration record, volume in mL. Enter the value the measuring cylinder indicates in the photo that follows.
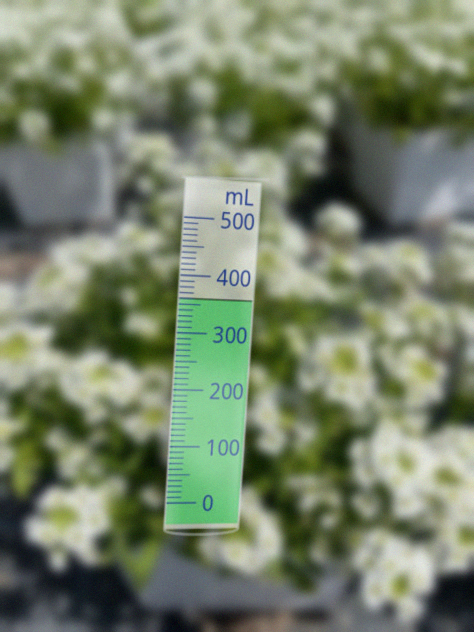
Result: 360 mL
